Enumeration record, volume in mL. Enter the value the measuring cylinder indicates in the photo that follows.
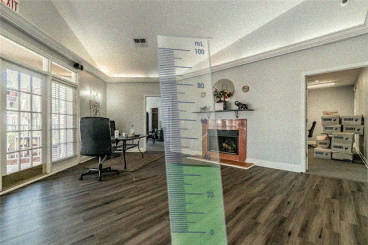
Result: 35 mL
